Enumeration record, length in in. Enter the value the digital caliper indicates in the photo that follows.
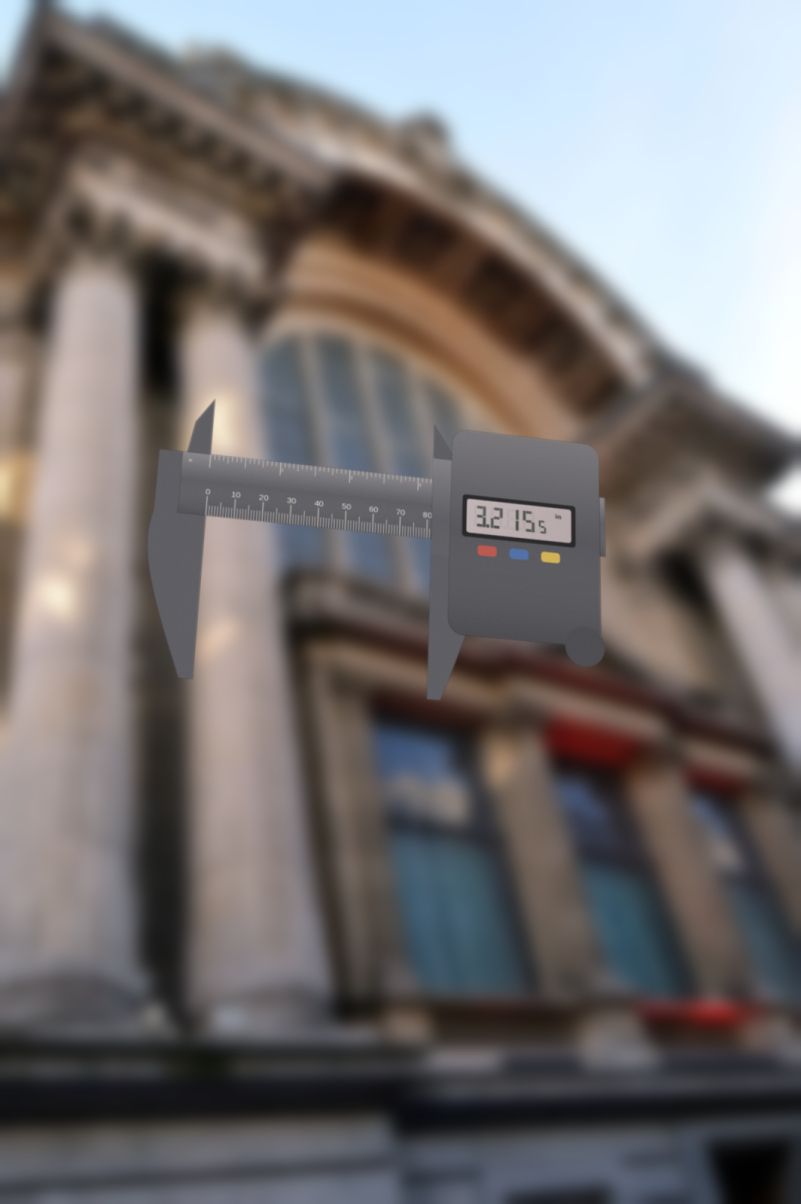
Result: 3.2155 in
